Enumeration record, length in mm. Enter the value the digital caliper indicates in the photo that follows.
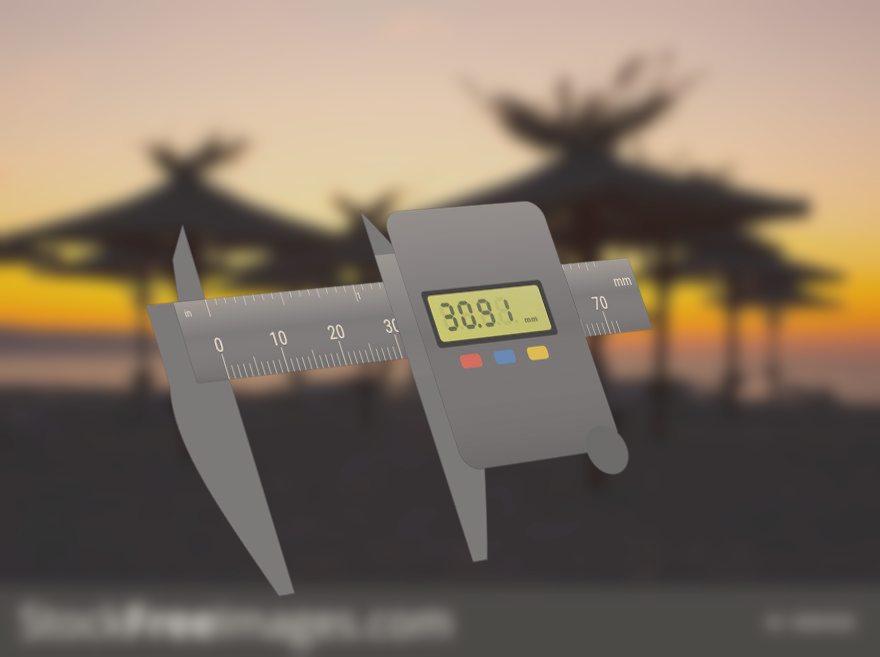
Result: 30.91 mm
